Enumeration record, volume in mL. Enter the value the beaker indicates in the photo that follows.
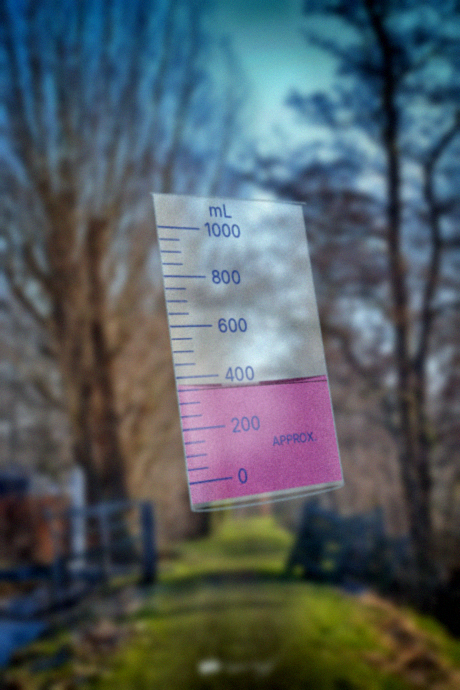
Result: 350 mL
